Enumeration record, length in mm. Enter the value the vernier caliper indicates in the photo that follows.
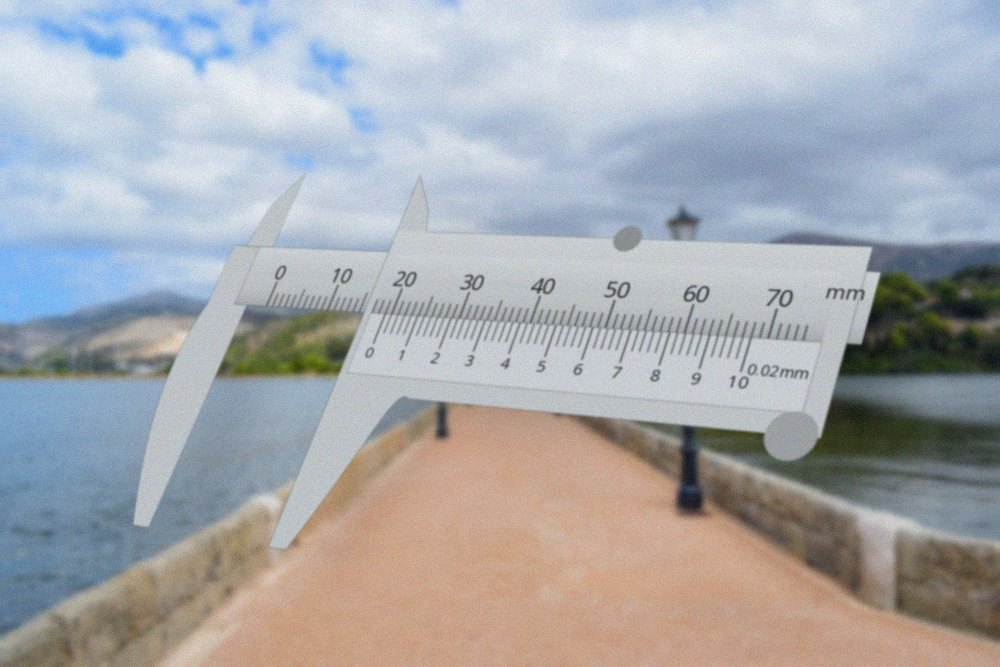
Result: 19.0 mm
